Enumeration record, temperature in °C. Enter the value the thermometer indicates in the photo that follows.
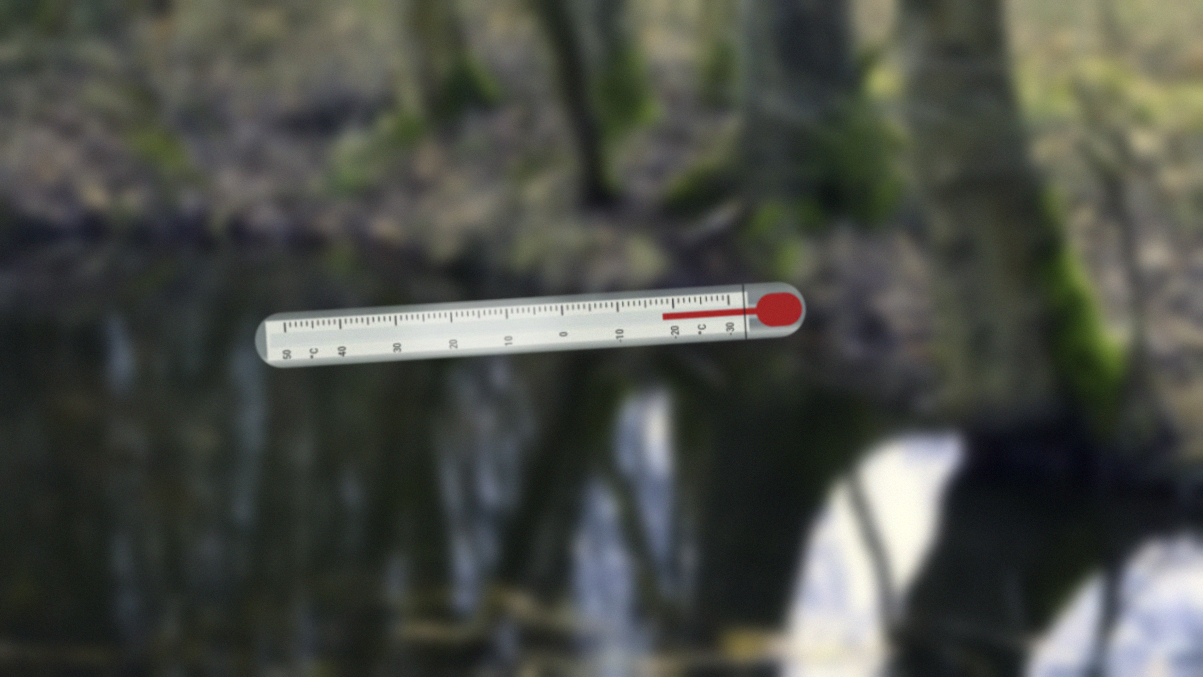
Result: -18 °C
